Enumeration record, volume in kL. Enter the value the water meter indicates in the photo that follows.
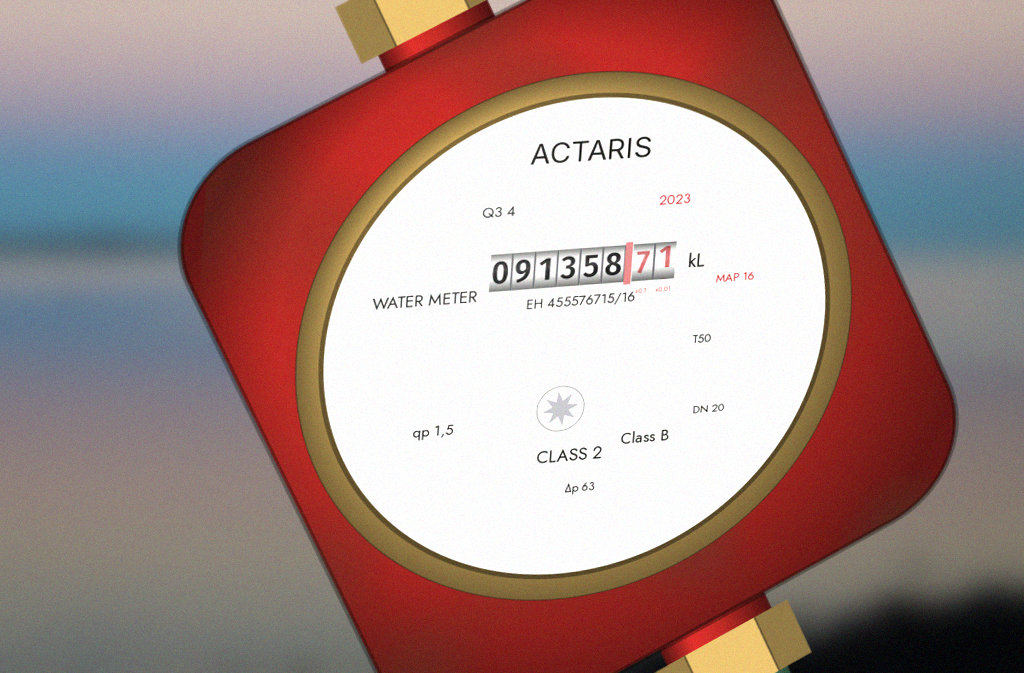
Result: 91358.71 kL
